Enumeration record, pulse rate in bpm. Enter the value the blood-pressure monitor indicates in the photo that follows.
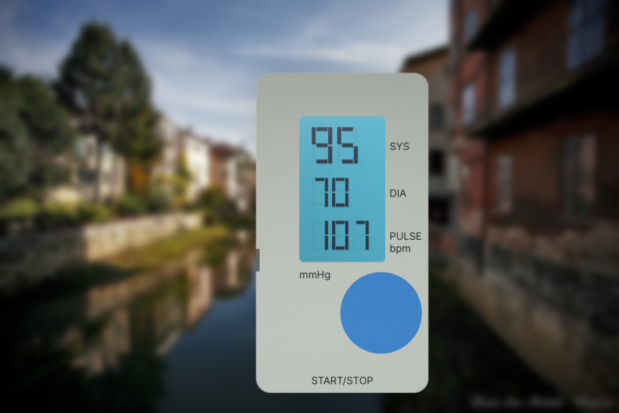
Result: 107 bpm
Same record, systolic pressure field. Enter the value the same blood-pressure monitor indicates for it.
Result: 95 mmHg
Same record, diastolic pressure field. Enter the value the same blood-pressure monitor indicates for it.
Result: 70 mmHg
